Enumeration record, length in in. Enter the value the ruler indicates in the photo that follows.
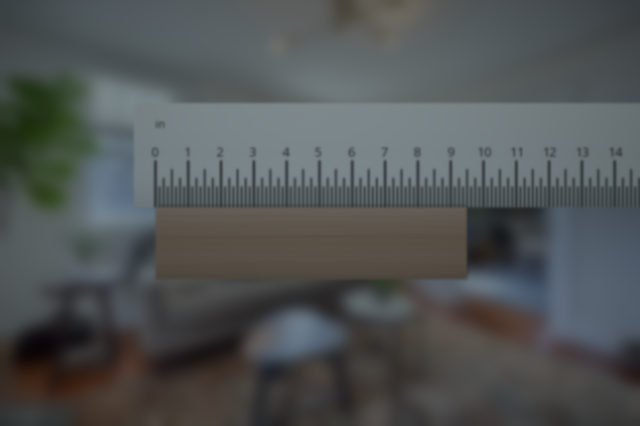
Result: 9.5 in
